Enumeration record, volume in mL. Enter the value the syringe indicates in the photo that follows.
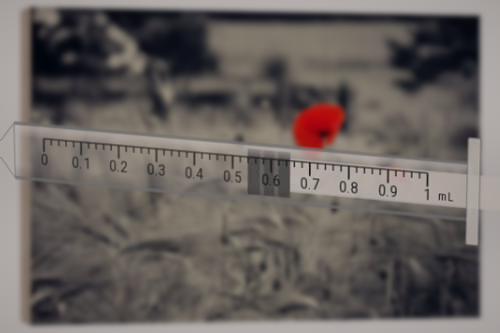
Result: 0.54 mL
